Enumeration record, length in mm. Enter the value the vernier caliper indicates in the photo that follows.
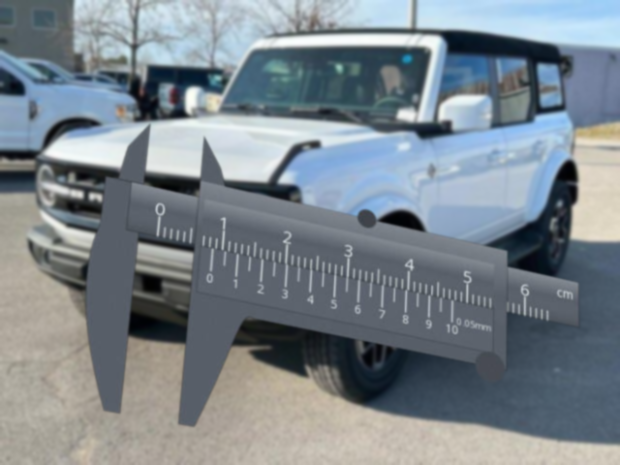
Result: 8.5 mm
